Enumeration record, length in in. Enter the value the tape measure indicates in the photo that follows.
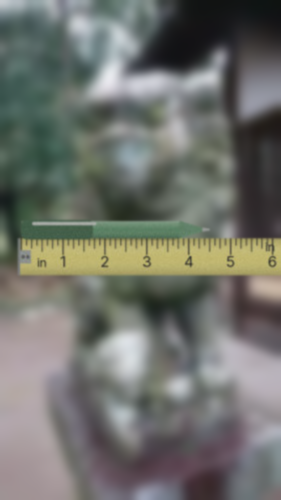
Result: 4.5 in
